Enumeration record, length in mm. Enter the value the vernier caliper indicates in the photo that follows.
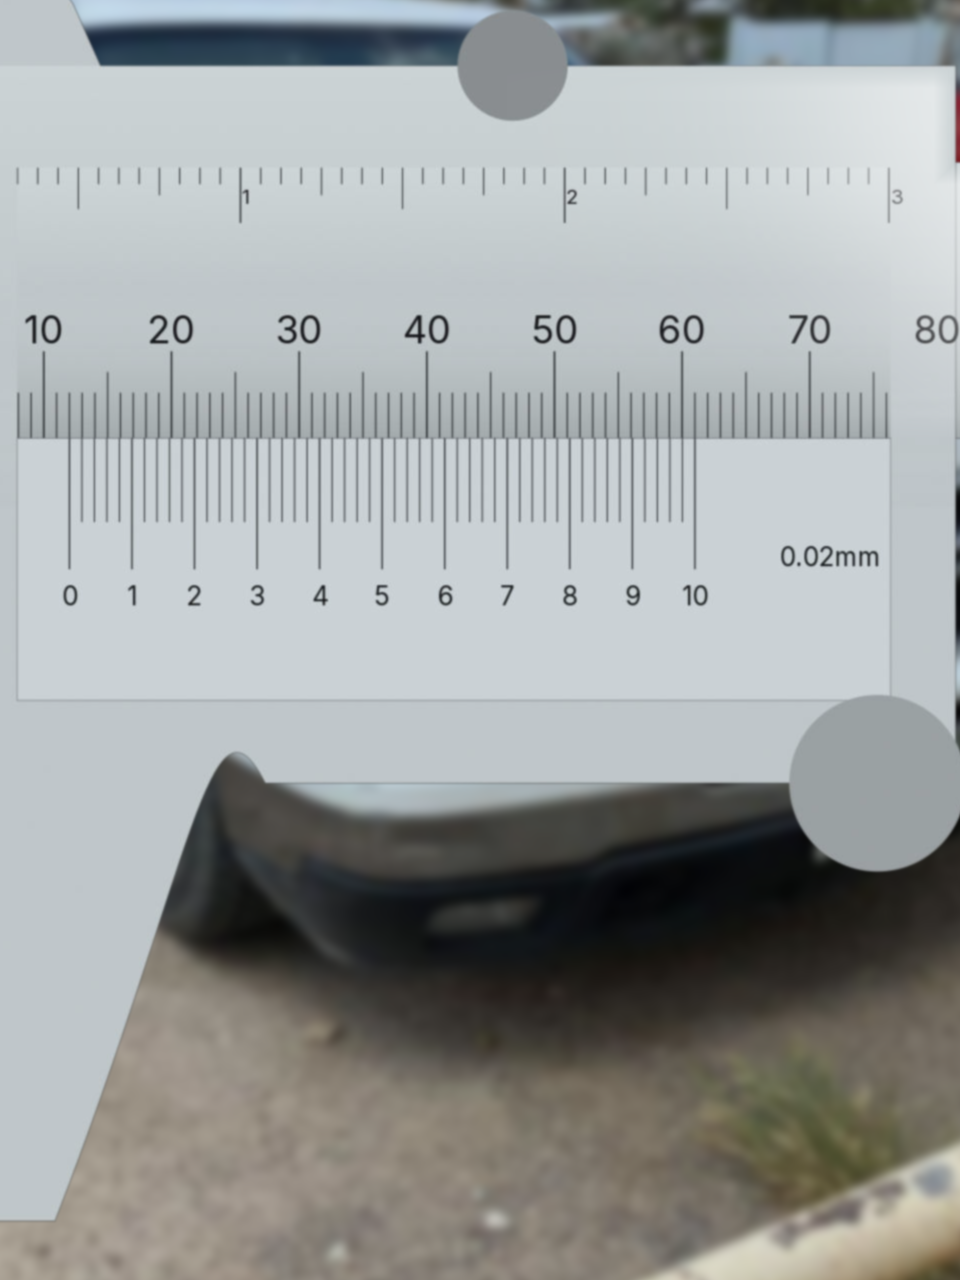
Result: 12.0 mm
